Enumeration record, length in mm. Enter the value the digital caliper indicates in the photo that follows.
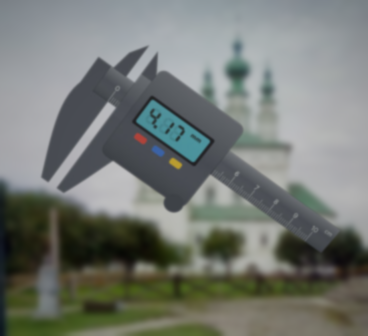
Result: 4.17 mm
